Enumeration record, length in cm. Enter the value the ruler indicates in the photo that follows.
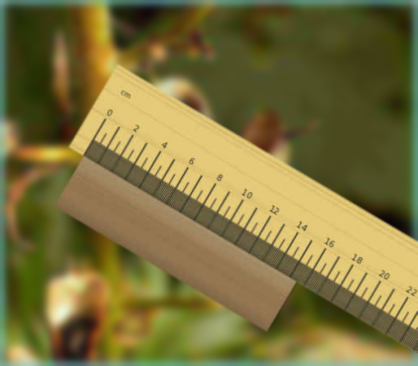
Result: 15.5 cm
